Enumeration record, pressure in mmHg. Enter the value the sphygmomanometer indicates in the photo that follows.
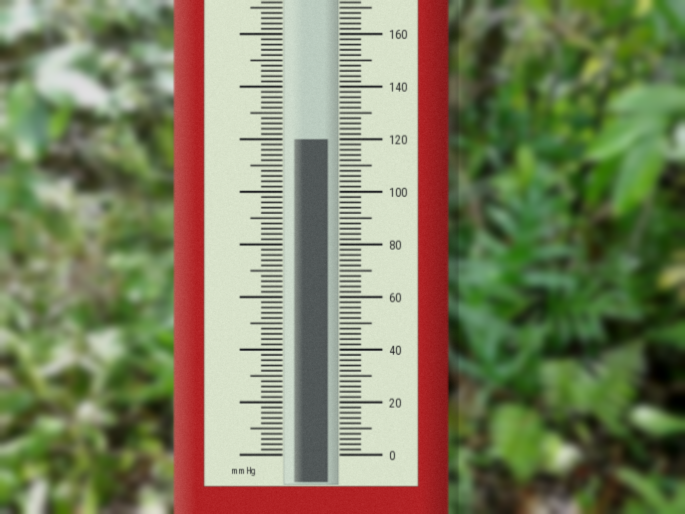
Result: 120 mmHg
